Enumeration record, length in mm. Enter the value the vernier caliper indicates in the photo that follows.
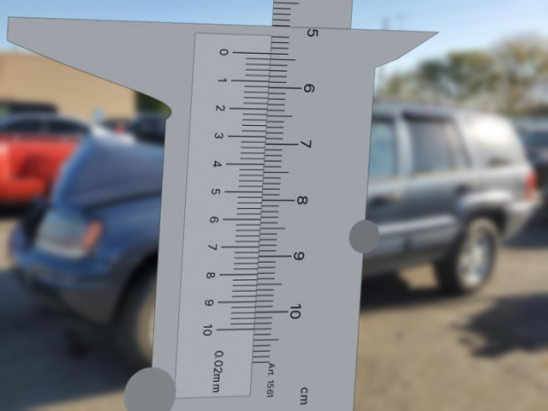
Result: 54.0 mm
